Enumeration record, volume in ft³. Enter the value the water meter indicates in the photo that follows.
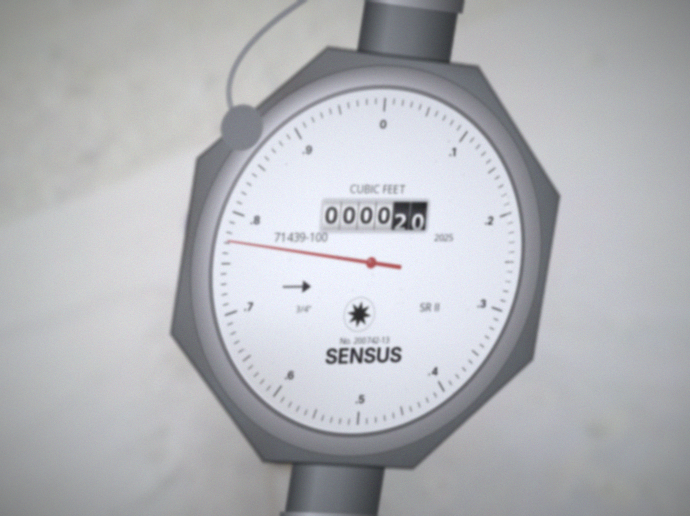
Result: 19.77 ft³
